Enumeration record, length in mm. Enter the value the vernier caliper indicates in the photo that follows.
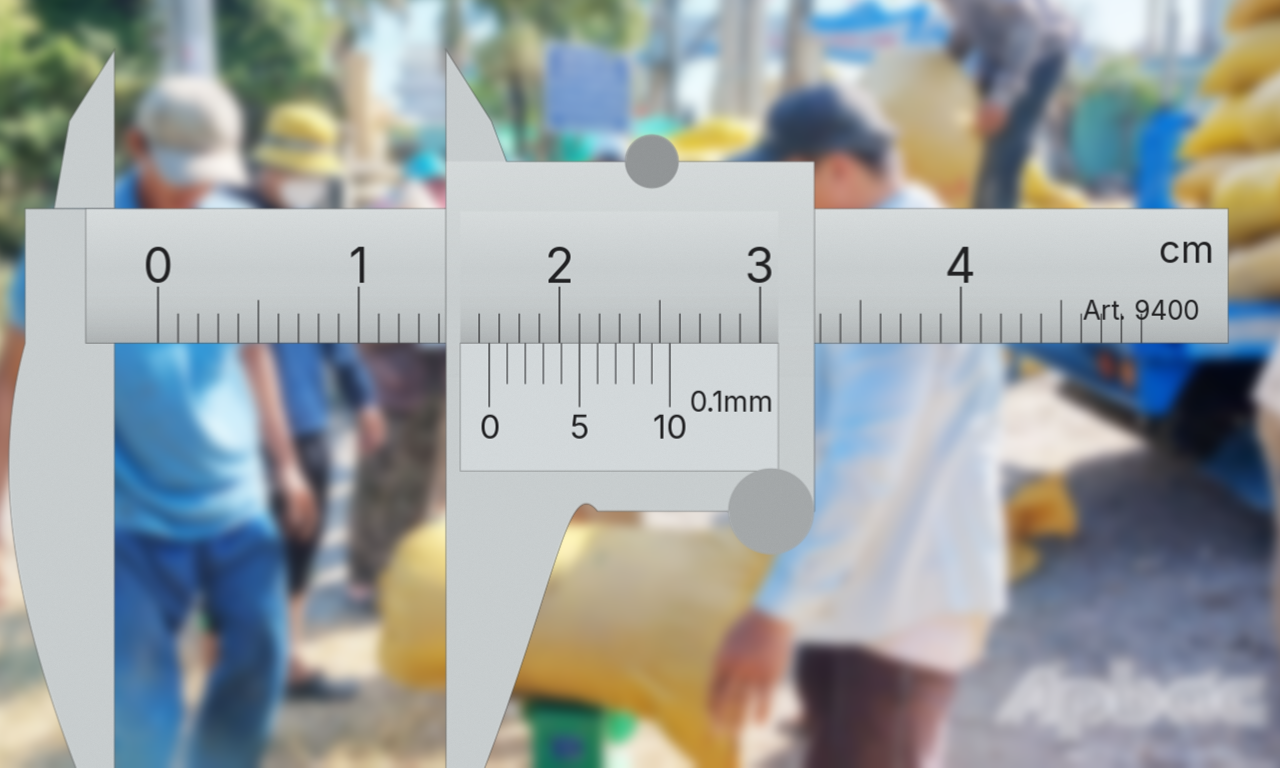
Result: 16.5 mm
